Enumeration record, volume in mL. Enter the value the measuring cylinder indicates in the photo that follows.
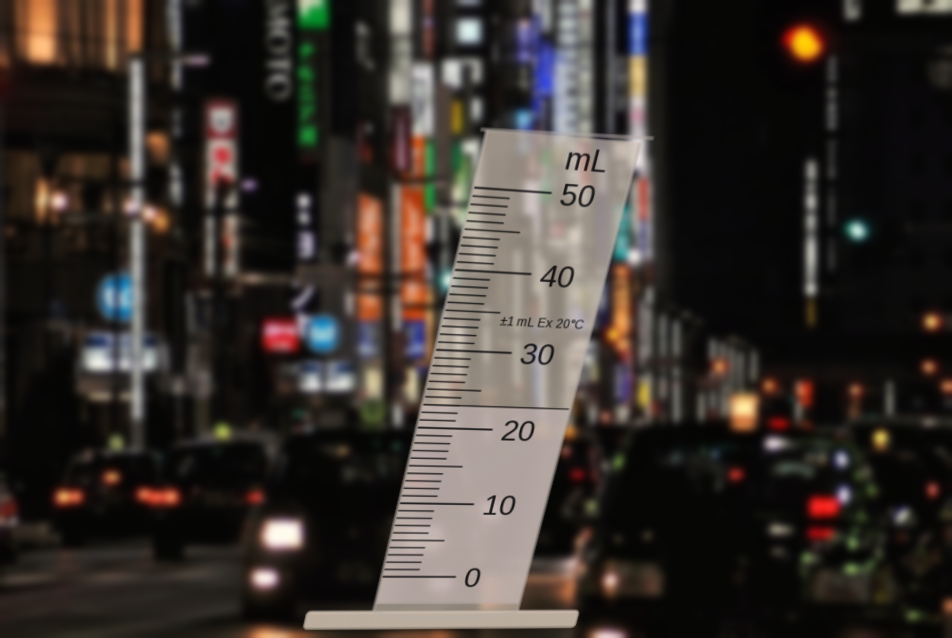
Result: 23 mL
